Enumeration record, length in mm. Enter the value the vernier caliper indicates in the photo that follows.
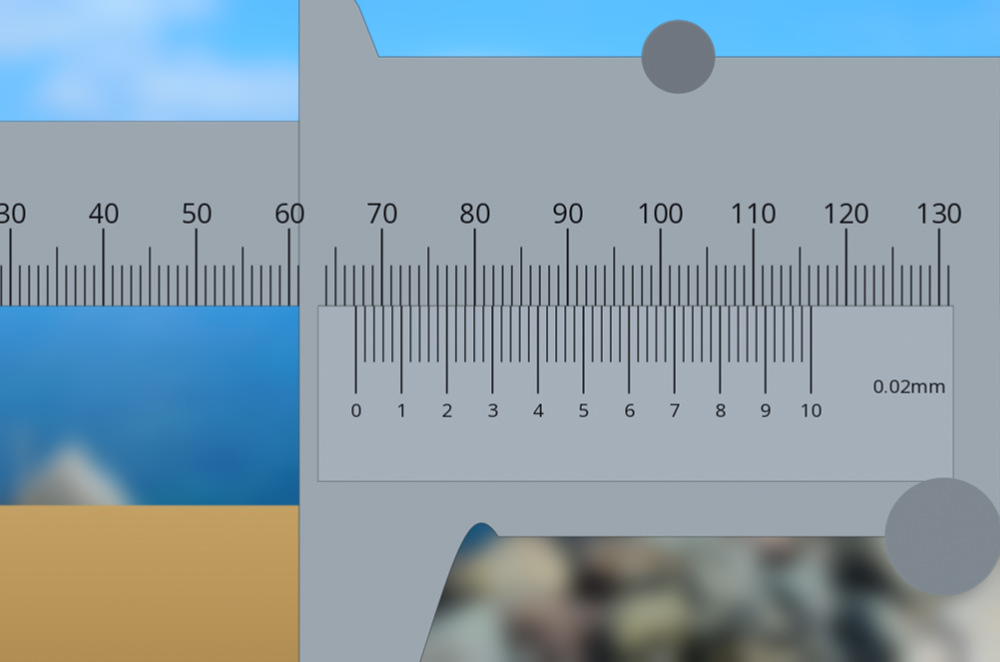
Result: 67.2 mm
